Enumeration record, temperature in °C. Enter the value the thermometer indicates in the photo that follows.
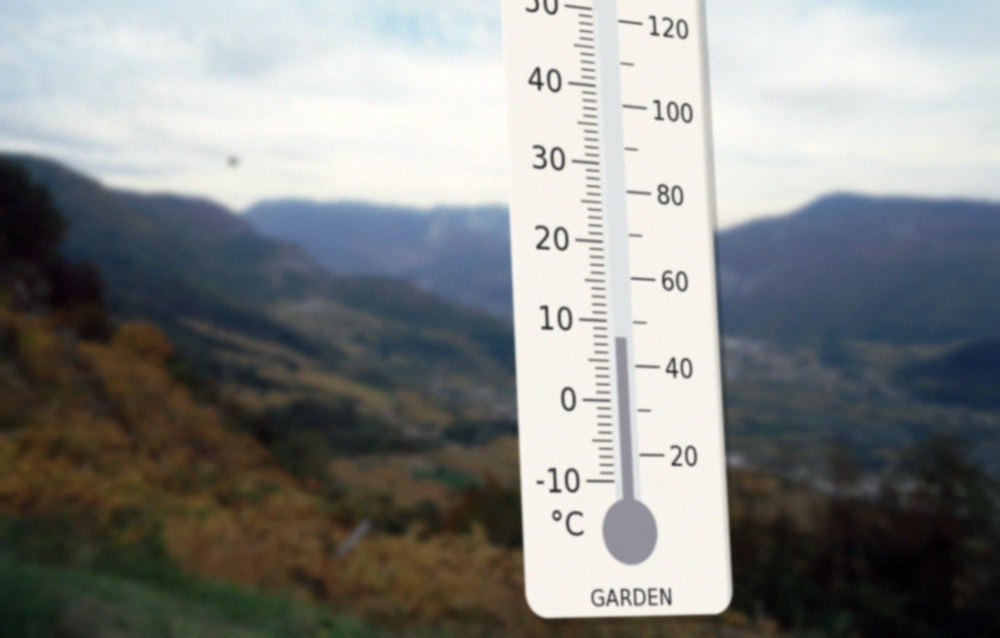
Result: 8 °C
